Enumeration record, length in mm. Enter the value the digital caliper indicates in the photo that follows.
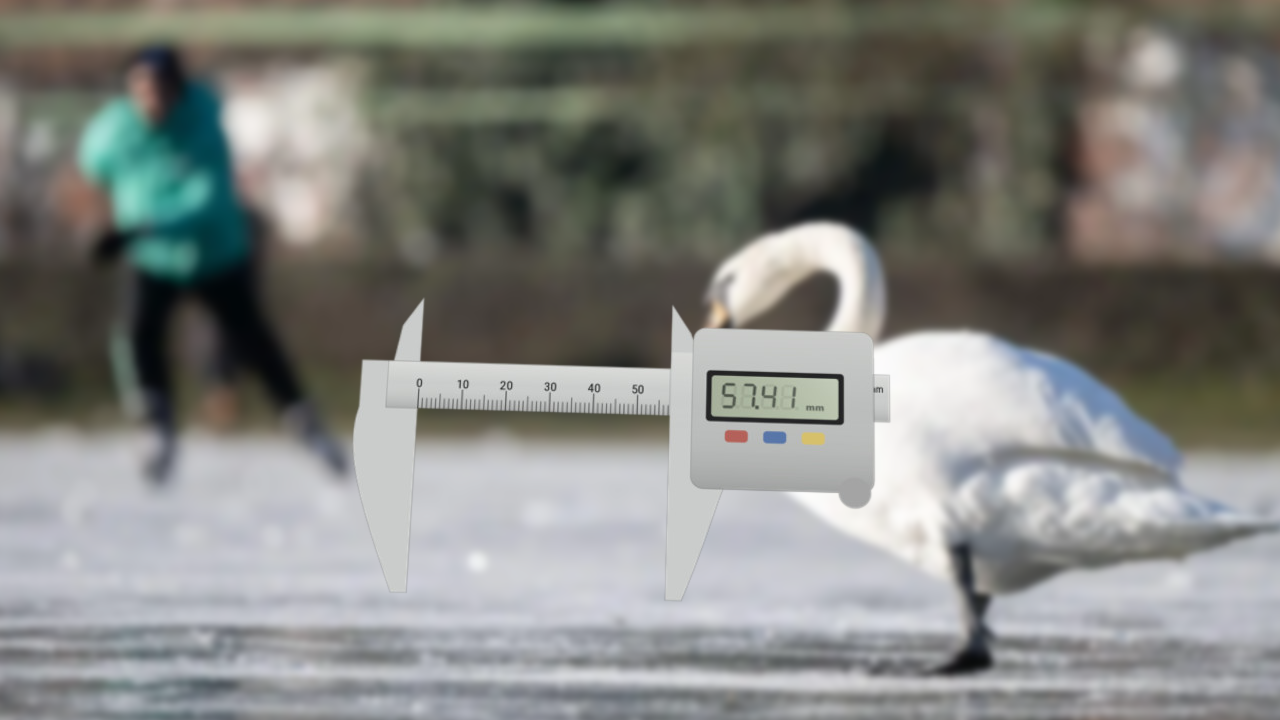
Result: 57.41 mm
